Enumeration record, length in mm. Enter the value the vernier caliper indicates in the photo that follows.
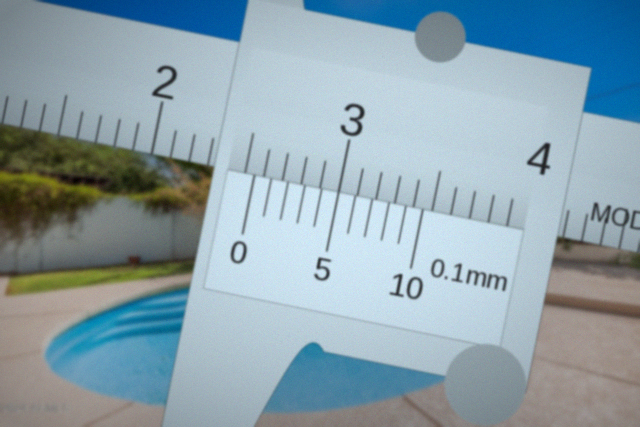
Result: 25.5 mm
